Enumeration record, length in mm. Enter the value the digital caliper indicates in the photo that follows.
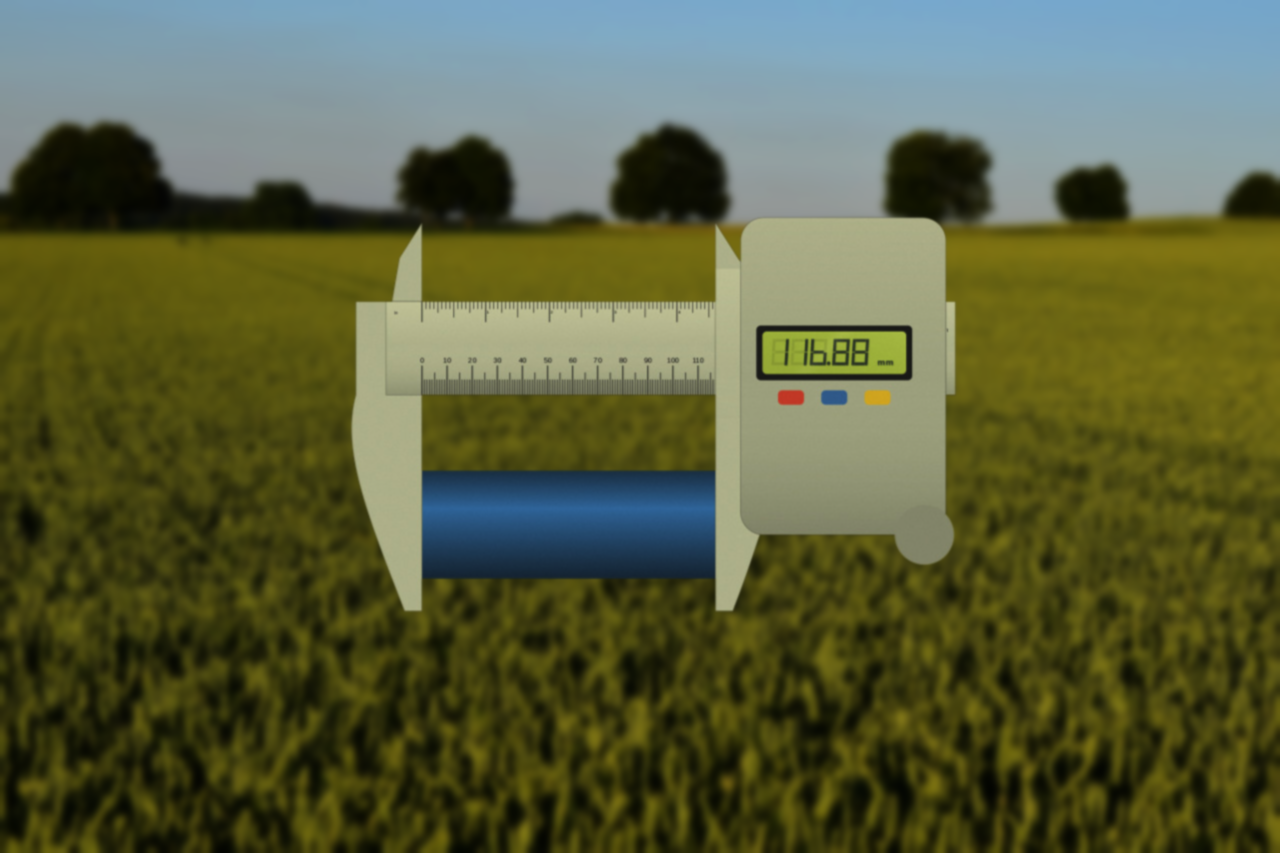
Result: 116.88 mm
